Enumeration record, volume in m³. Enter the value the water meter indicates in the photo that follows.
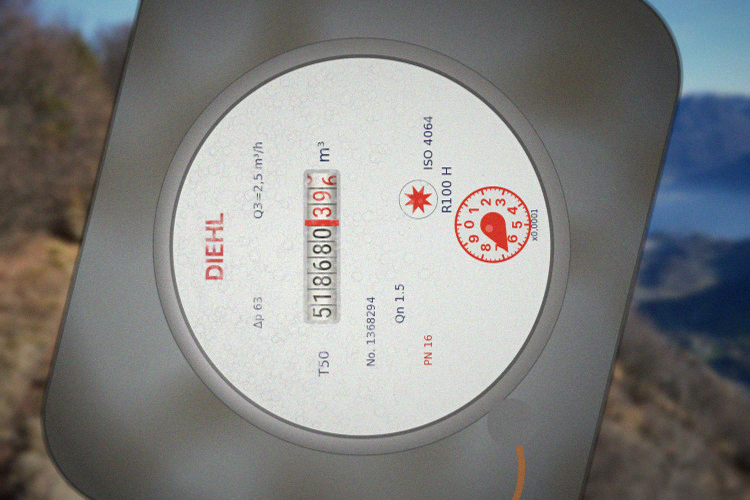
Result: 518680.3956 m³
